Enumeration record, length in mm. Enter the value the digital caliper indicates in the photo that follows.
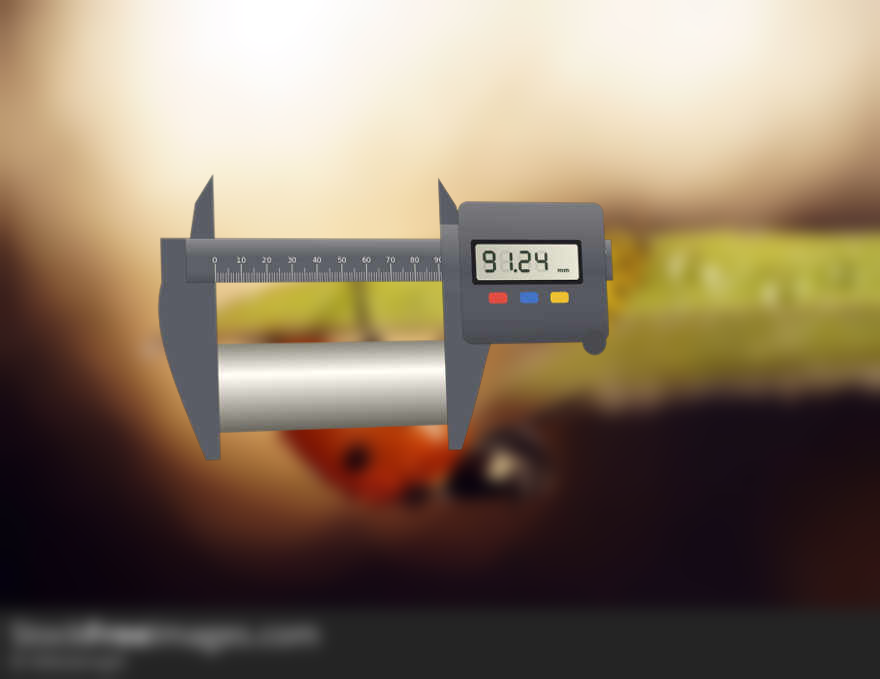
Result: 91.24 mm
